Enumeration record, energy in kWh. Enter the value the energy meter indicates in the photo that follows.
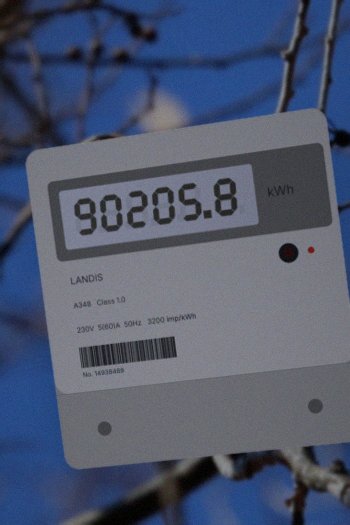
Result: 90205.8 kWh
